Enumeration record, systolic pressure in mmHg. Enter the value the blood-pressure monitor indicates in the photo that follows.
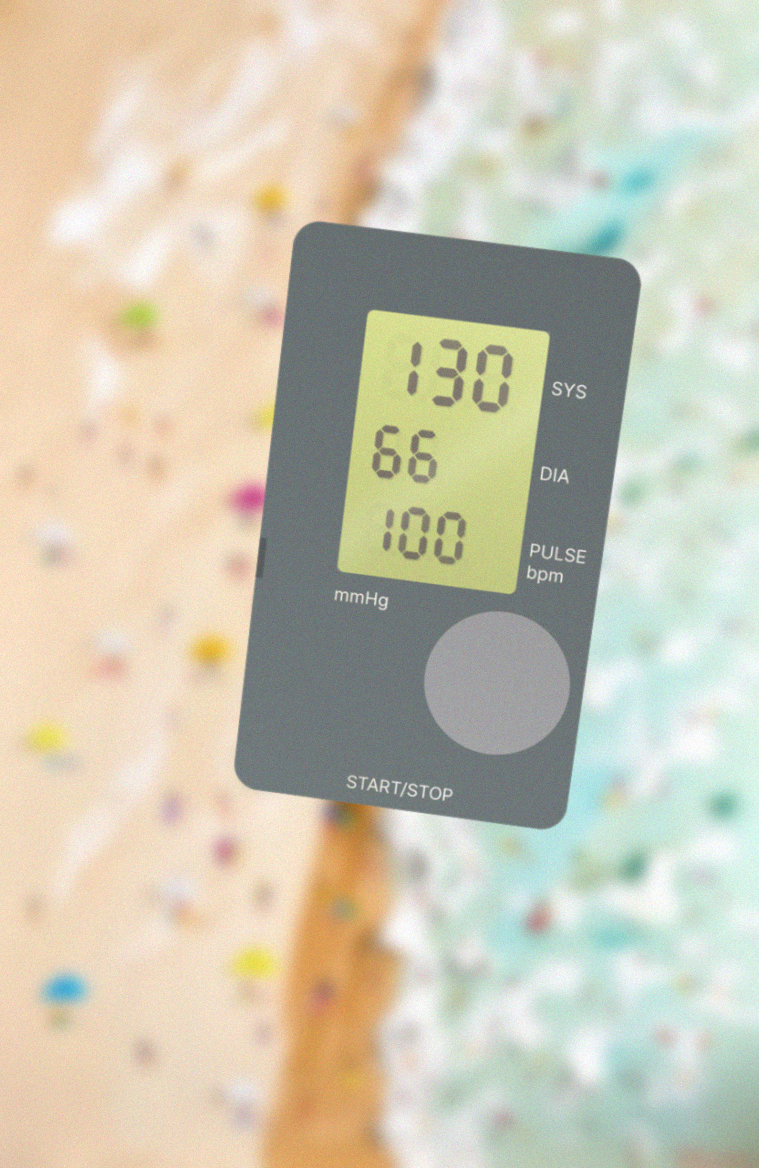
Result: 130 mmHg
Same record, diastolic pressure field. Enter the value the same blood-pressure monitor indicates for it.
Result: 66 mmHg
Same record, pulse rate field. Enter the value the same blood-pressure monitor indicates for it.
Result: 100 bpm
